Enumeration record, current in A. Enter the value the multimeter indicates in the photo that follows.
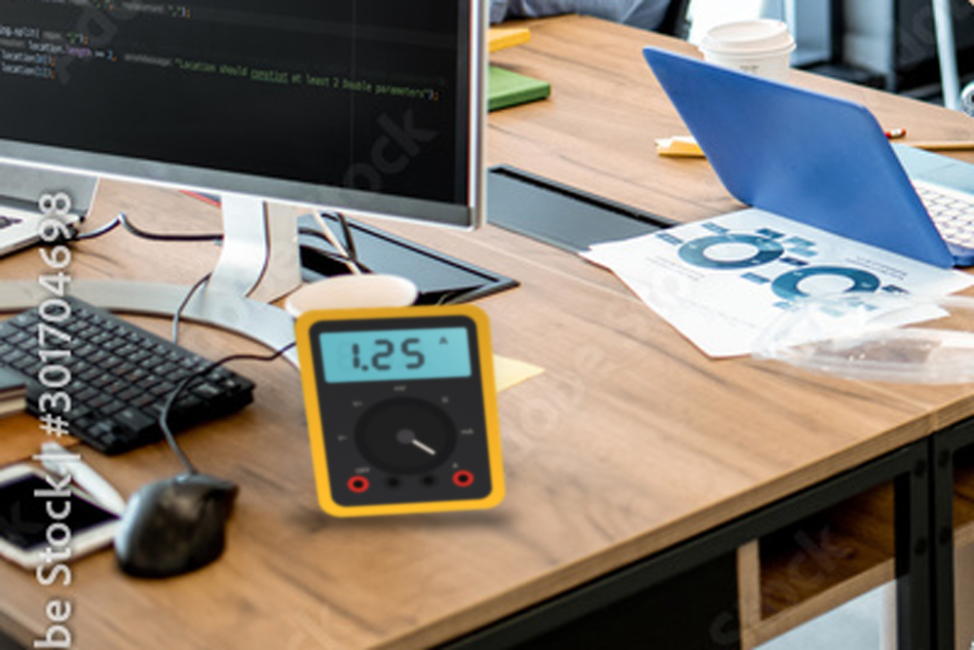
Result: 1.25 A
